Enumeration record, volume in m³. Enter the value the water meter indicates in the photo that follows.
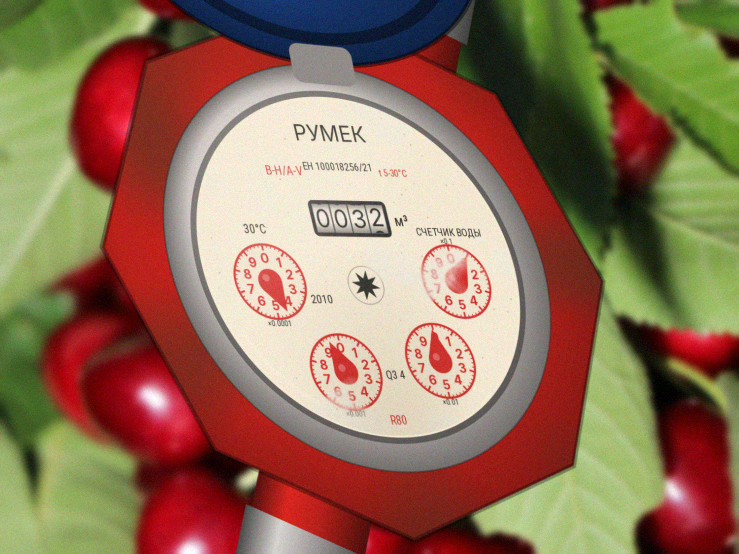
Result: 32.0994 m³
